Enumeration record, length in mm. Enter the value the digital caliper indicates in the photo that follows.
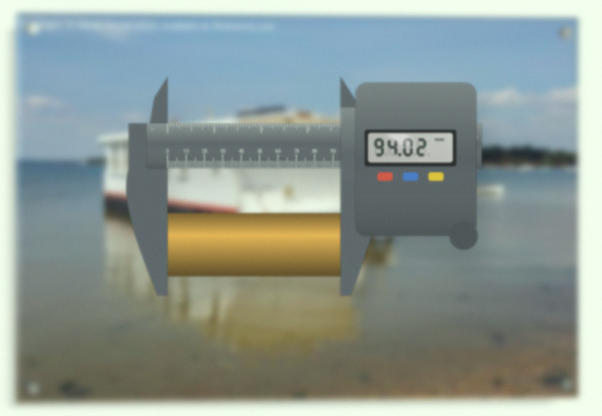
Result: 94.02 mm
